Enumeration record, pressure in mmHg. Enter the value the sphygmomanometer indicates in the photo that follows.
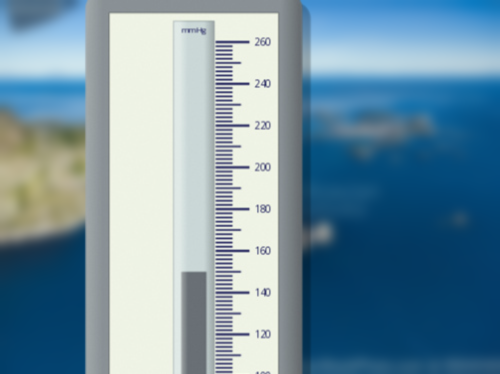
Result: 150 mmHg
